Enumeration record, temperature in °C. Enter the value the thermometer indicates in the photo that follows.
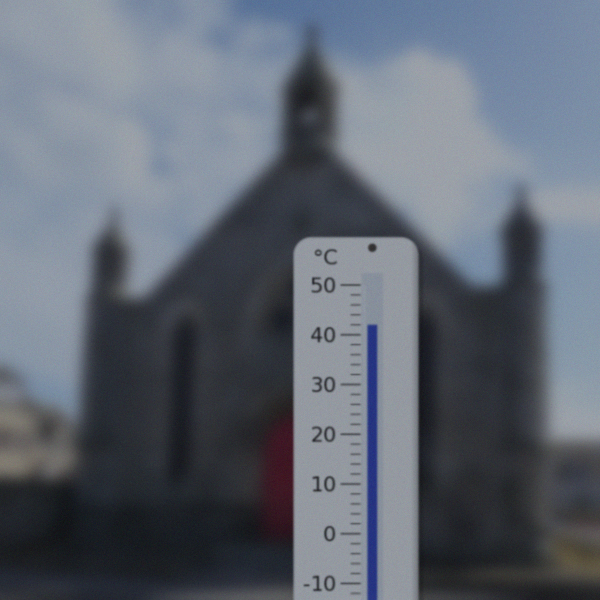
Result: 42 °C
